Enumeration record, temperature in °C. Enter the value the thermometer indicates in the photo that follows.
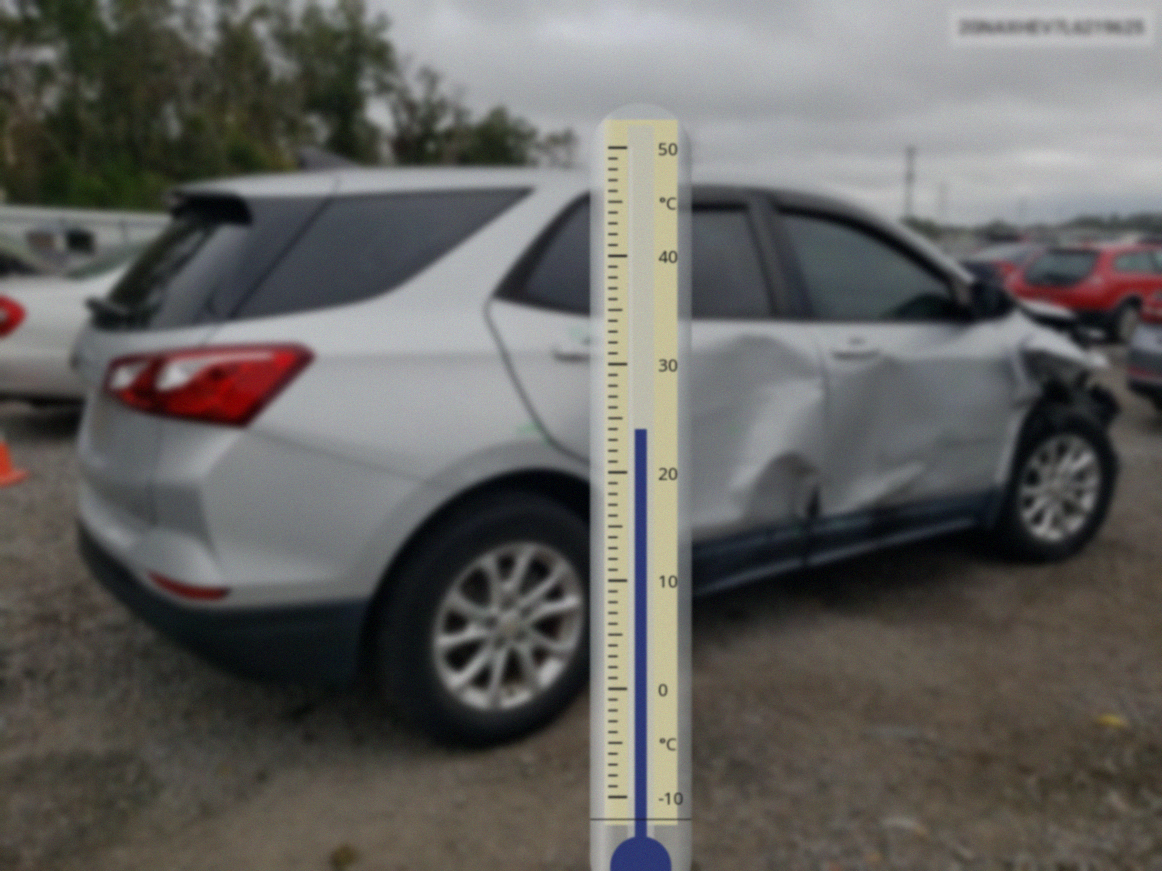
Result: 24 °C
